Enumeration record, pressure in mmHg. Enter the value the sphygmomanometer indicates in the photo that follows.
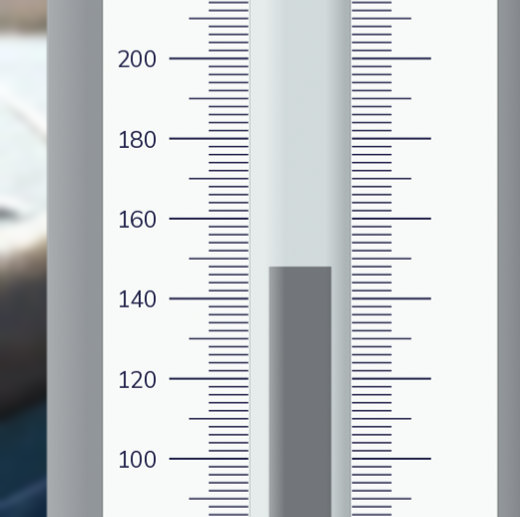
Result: 148 mmHg
